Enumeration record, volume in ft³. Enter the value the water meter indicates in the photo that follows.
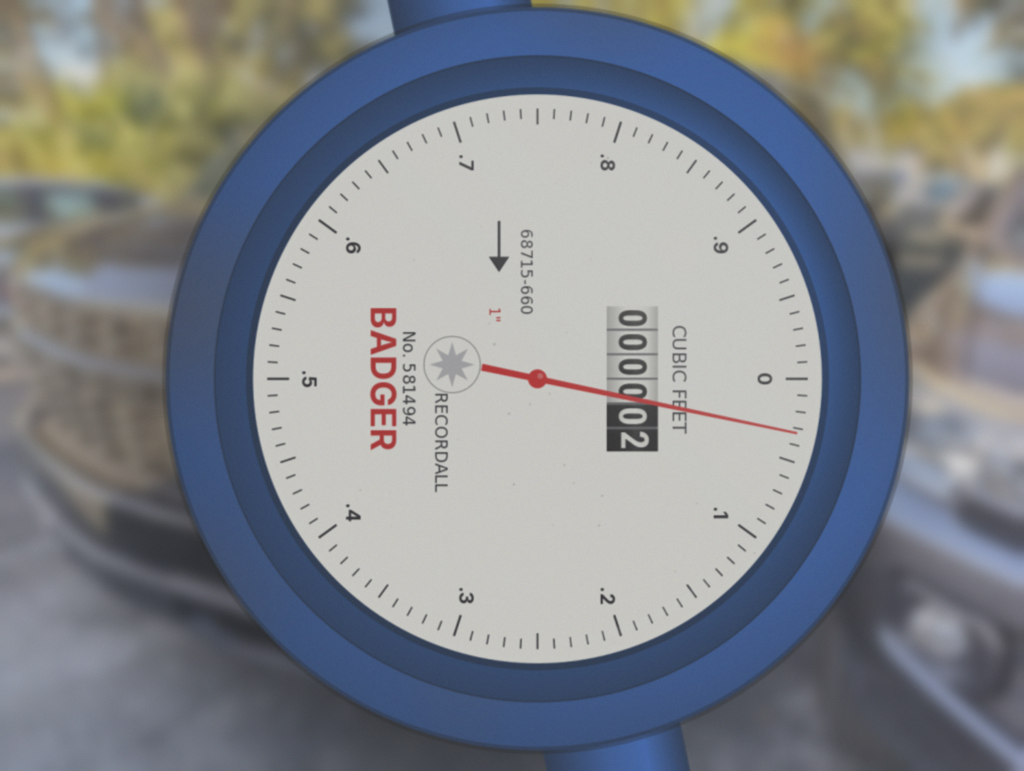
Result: 2.03 ft³
